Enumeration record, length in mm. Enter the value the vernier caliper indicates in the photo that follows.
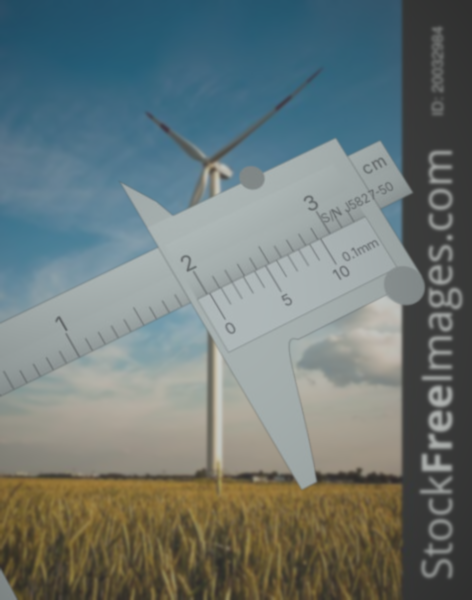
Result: 20.2 mm
